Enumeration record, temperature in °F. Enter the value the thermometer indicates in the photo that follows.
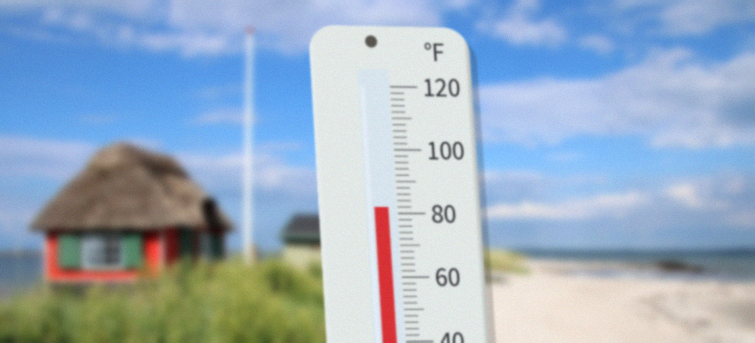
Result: 82 °F
